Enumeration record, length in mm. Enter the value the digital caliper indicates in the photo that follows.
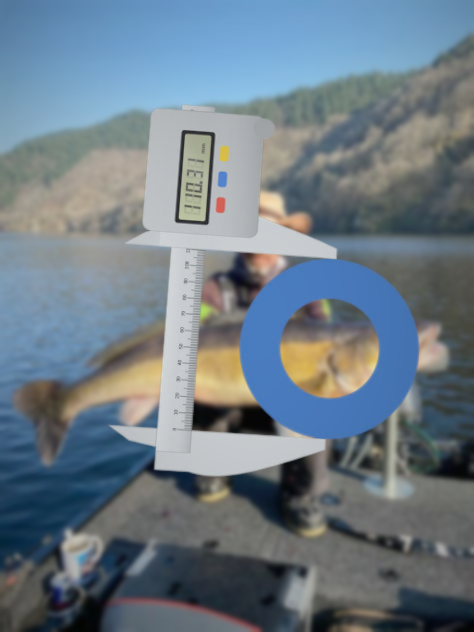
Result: 110.31 mm
